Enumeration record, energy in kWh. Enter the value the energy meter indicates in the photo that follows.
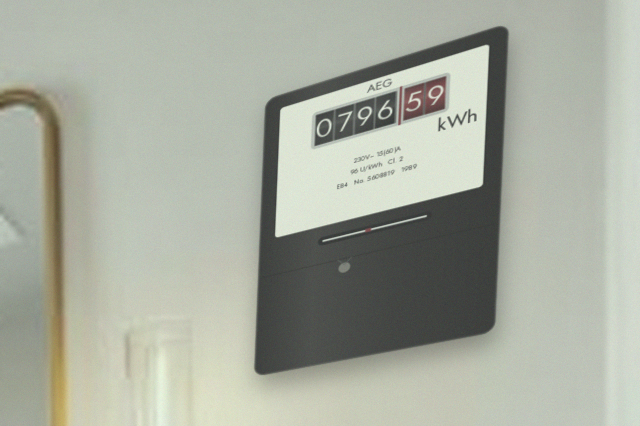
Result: 796.59 kWh
